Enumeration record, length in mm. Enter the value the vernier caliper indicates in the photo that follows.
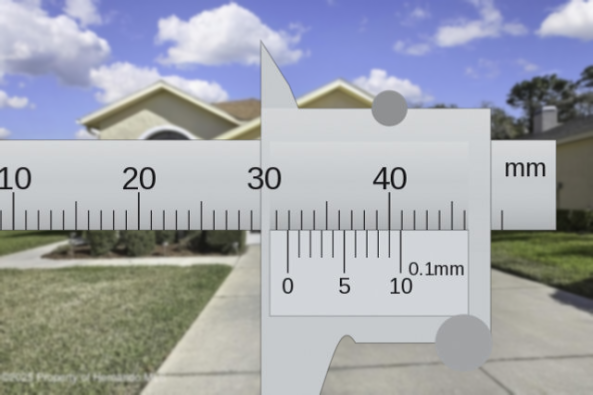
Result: 31.9 mm
